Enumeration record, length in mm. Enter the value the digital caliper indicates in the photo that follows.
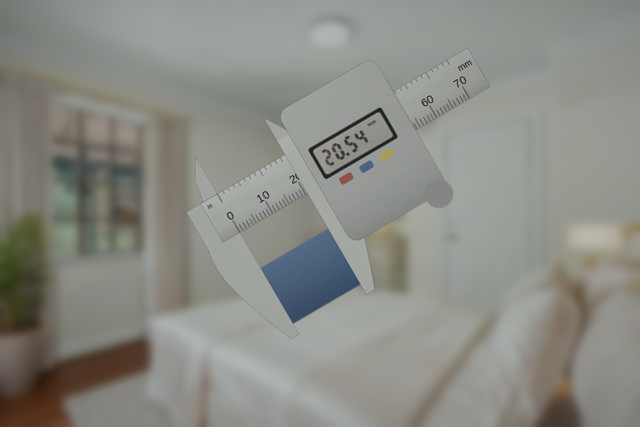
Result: 20.54 mm
